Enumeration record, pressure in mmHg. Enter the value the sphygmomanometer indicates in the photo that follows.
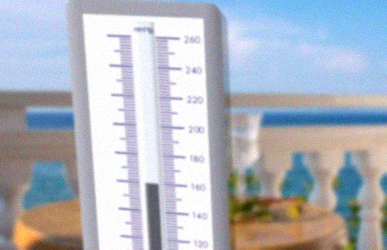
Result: 160 mmHg
